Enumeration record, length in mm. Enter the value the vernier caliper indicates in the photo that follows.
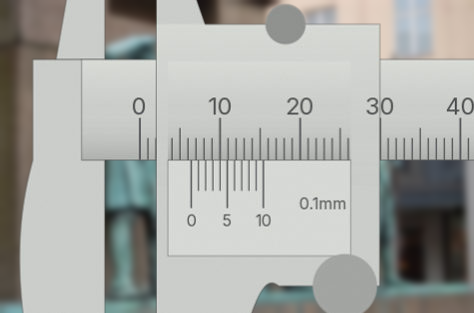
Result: 6.4 mm
